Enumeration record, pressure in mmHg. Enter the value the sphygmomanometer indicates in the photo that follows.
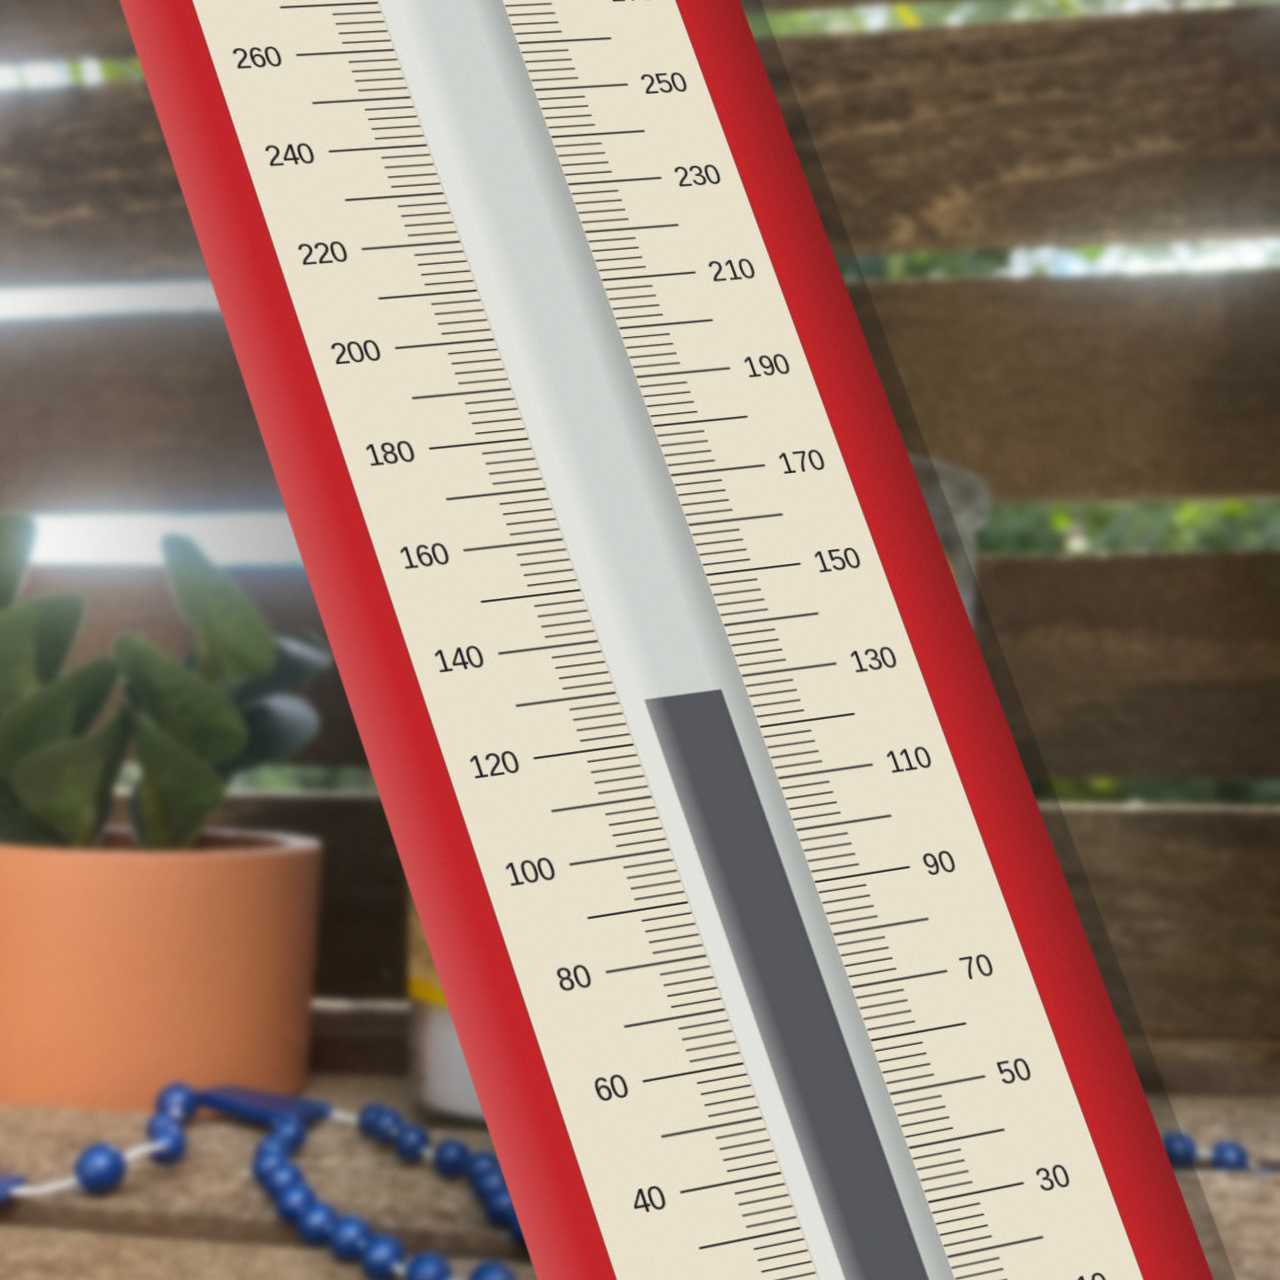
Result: 128 mmHg
